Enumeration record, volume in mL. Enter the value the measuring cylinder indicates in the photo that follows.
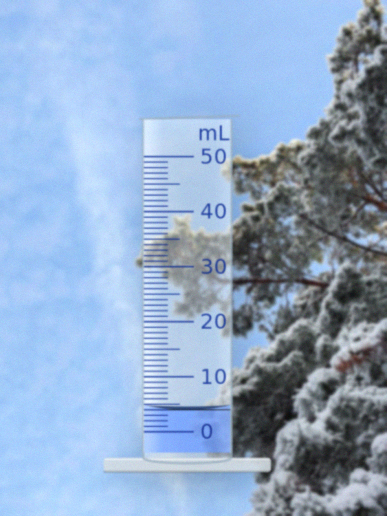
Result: 4 mL
